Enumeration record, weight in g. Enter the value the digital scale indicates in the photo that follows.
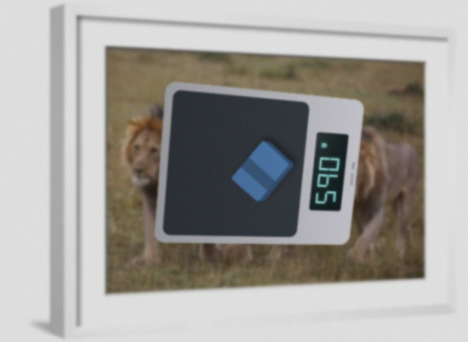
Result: 590 g
